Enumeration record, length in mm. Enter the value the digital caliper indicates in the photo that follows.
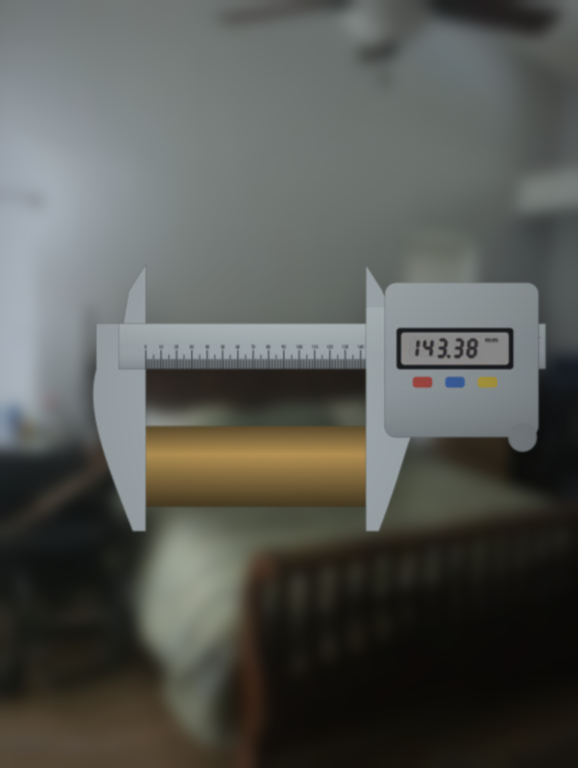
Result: 143.38 mm
